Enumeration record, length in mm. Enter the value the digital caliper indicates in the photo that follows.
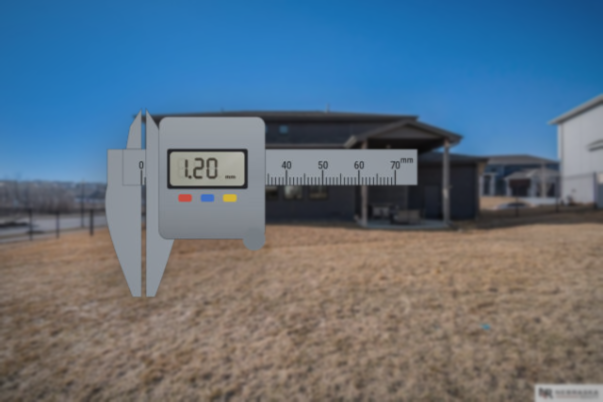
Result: 1.20 mm
